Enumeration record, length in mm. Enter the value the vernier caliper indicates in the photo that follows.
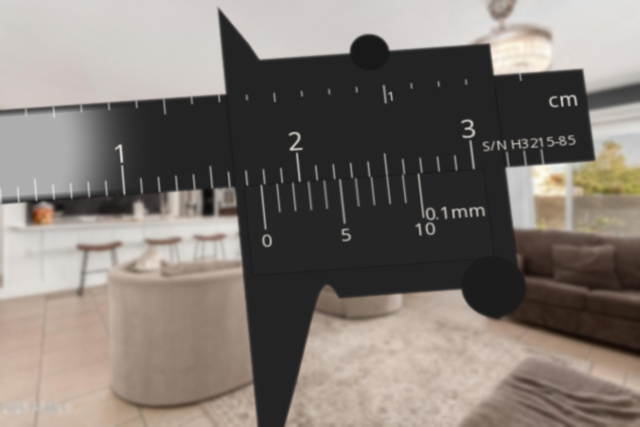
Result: 17.8 mm
